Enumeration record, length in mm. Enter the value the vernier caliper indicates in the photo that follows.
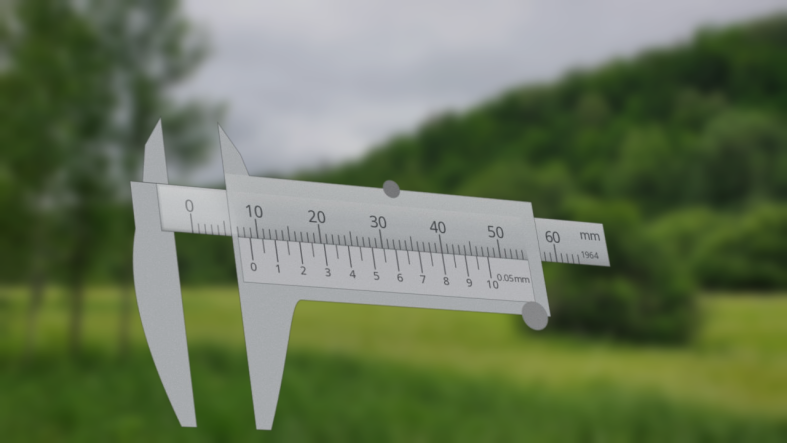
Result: 8.8 mm
